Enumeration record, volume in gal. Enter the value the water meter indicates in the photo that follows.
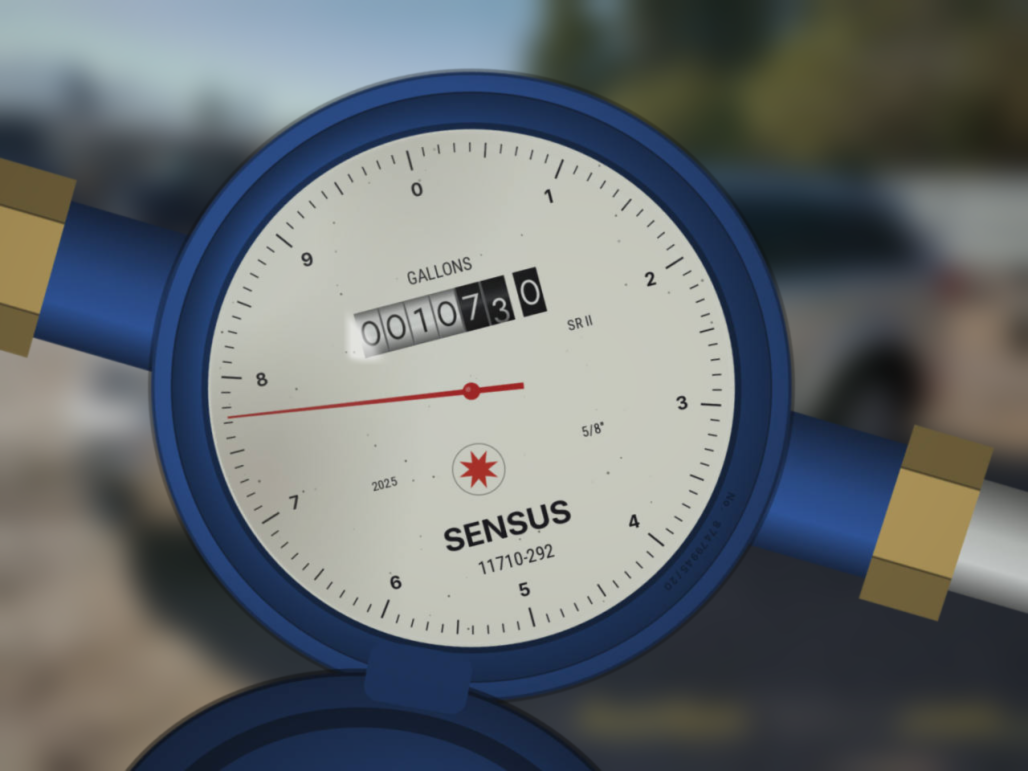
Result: 10727.7 gal
